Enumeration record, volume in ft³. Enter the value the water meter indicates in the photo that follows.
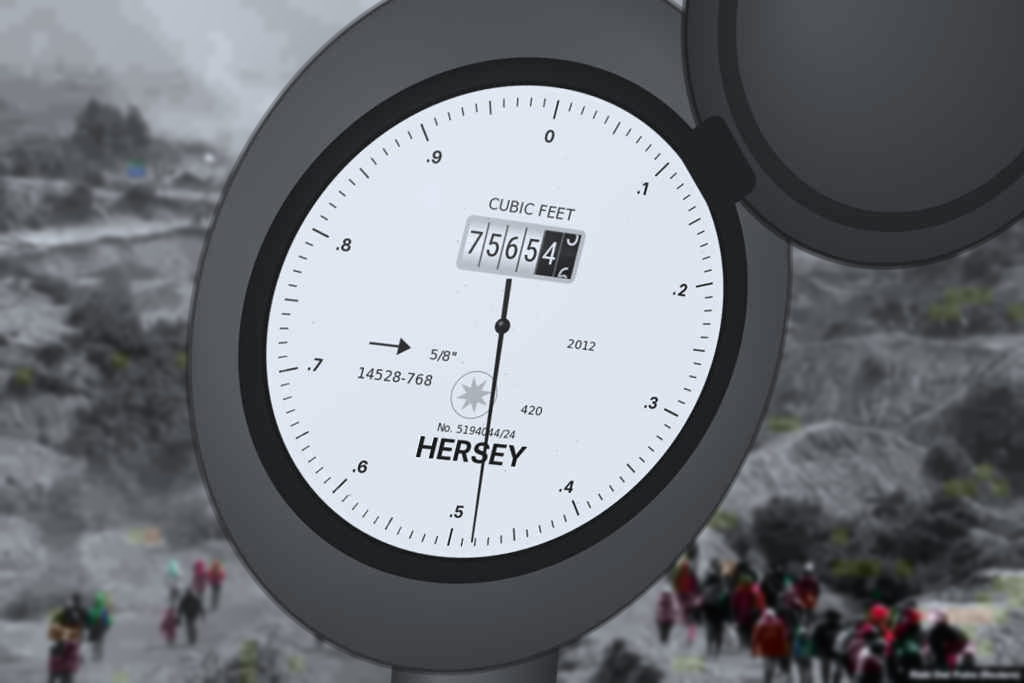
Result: 756545.48 ft³
